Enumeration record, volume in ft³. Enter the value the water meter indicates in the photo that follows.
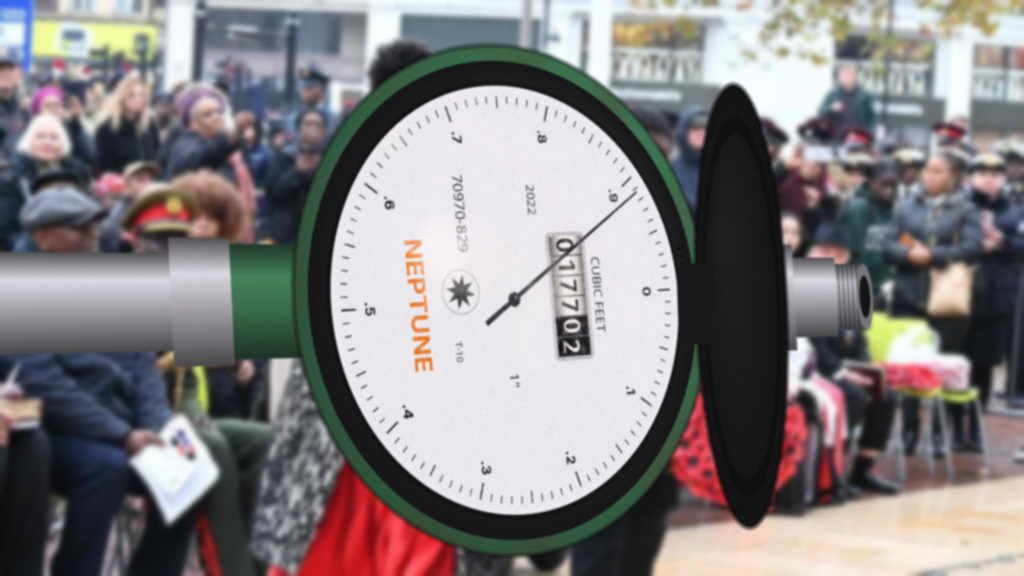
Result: 17701.91 ft³
